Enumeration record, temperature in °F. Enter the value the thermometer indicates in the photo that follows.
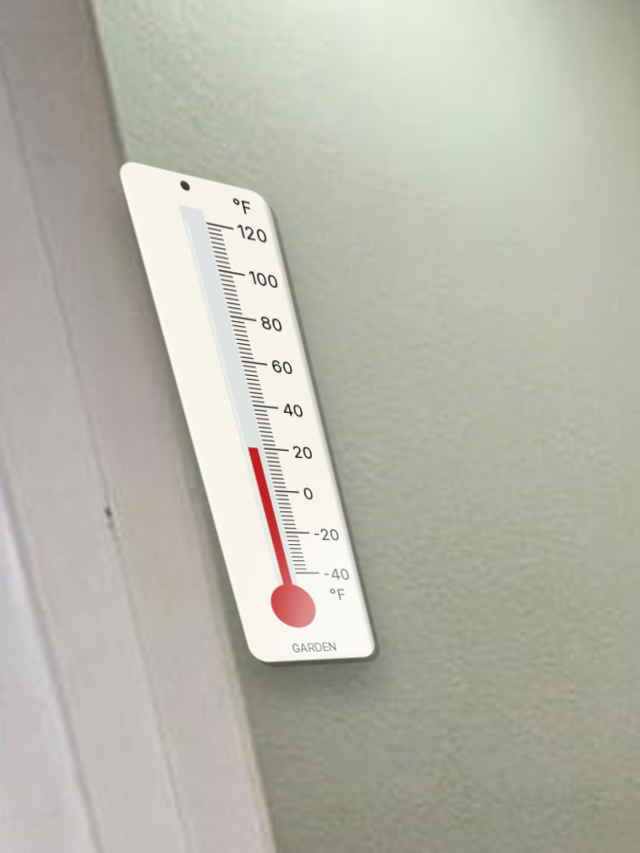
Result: 20 °F
